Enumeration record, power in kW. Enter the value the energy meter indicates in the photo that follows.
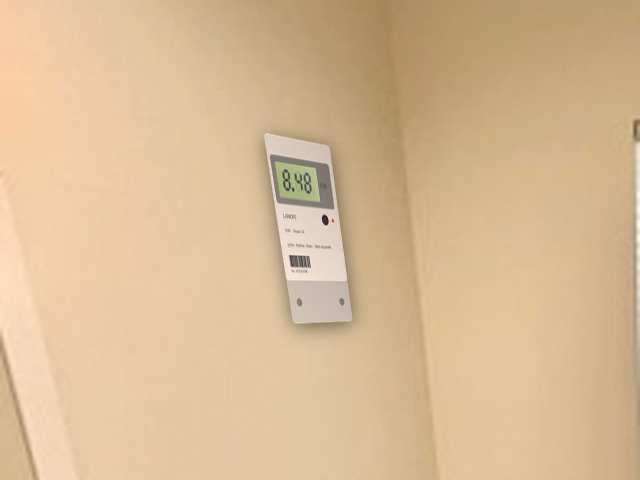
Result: 8.48 kW
